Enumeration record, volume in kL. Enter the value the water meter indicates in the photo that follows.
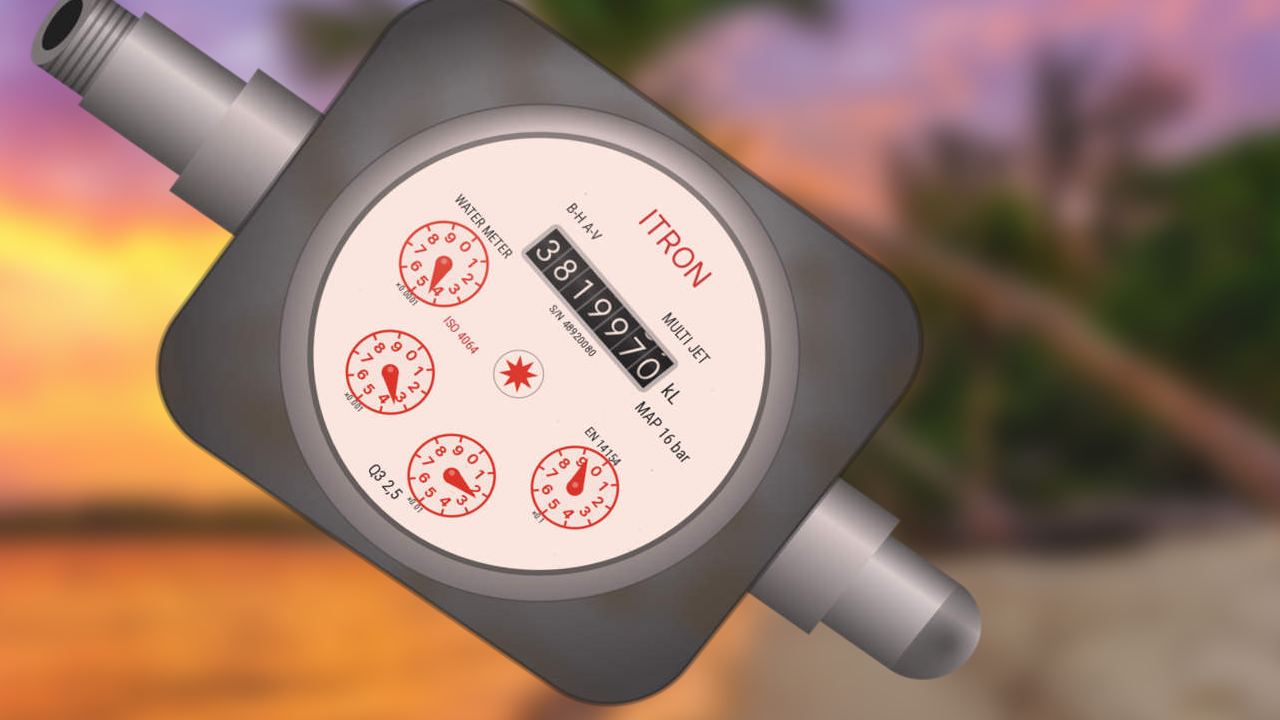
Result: 3819969.9234 kL
